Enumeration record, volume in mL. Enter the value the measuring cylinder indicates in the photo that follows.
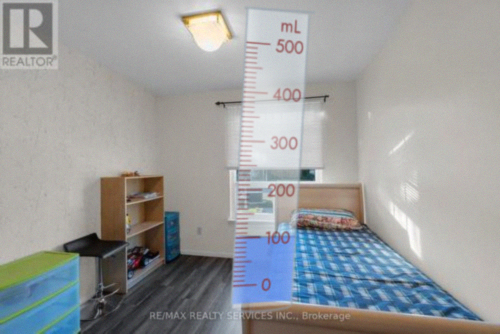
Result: 100 mL
